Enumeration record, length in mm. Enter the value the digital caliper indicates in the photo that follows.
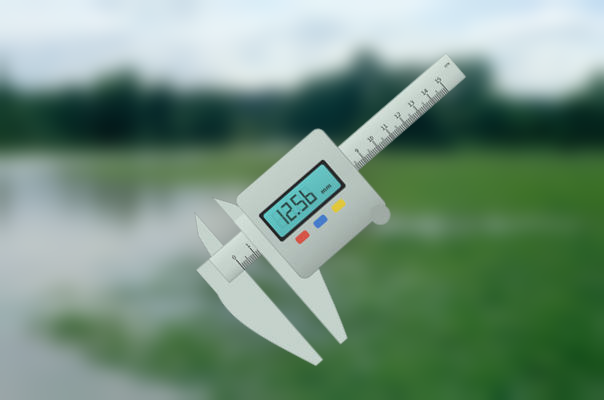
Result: 12.56 mm
